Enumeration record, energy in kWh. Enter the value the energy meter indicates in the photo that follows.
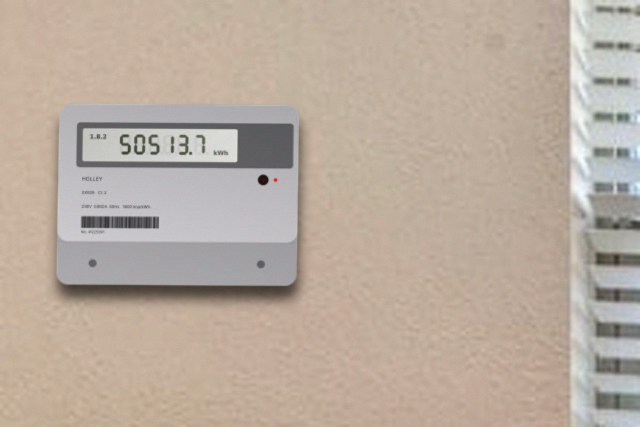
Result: 50513.7 kWh
